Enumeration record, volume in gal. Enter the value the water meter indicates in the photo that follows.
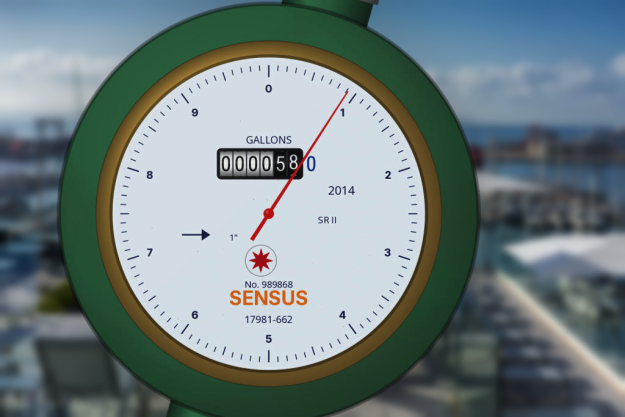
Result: 580.9 gal
